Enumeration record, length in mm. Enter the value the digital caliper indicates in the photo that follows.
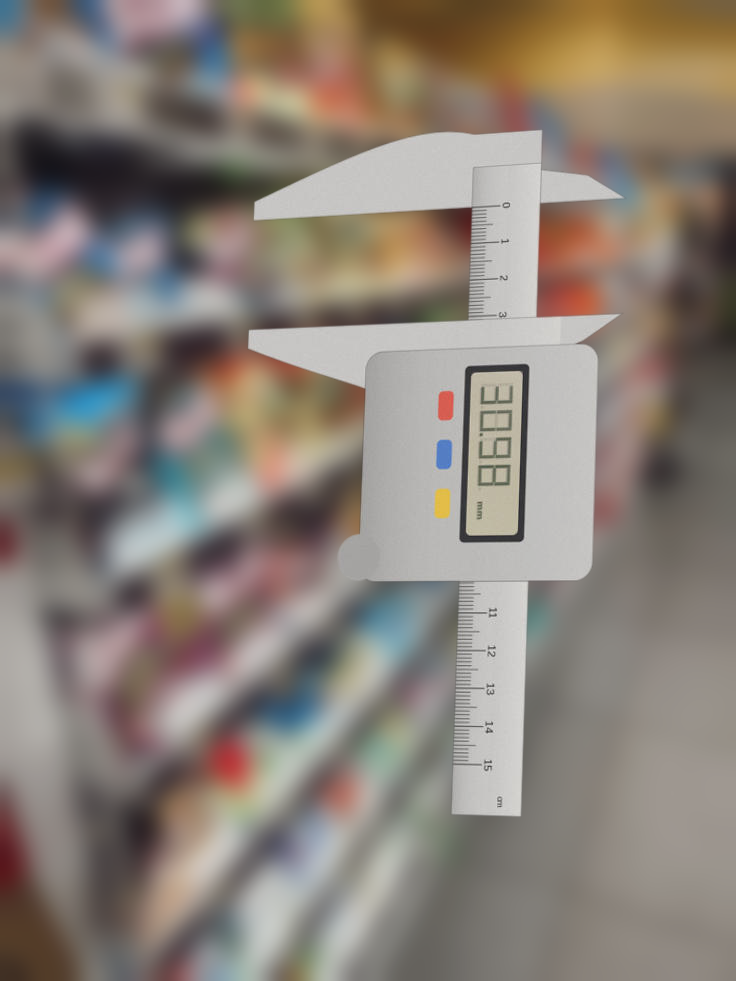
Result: 30.98 mm
